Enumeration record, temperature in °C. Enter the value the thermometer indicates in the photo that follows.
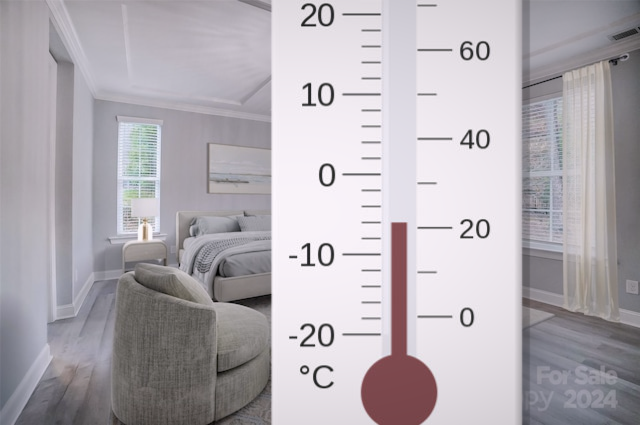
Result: -6 °C
